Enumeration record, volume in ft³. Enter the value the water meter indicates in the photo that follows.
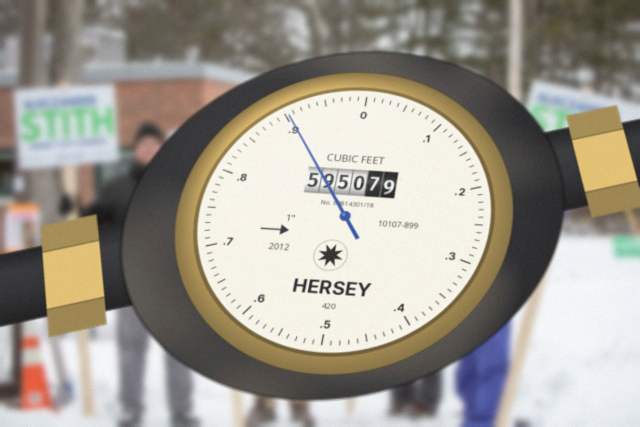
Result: 595078.90 ft³
